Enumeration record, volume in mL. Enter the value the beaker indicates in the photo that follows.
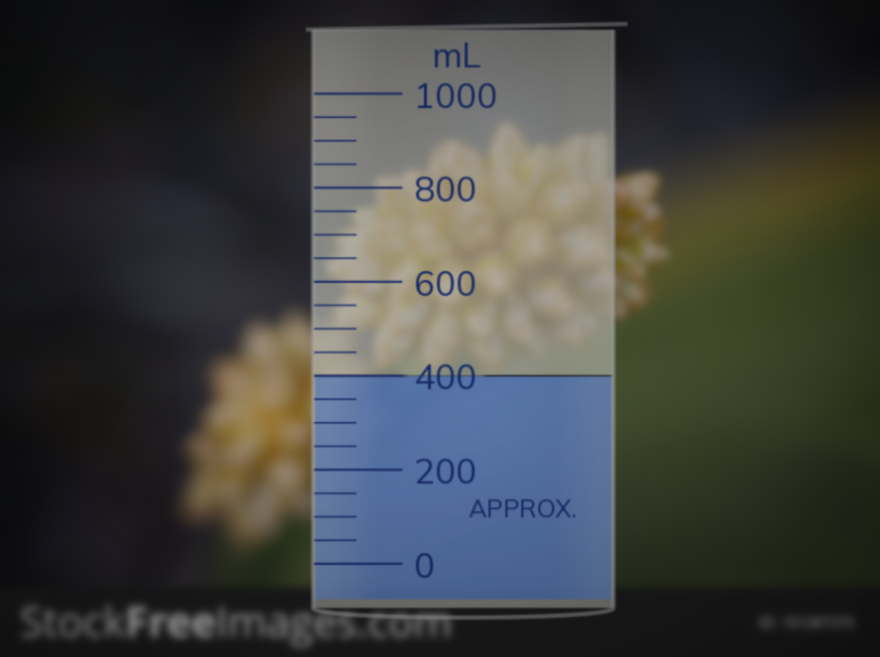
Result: 400 mL
